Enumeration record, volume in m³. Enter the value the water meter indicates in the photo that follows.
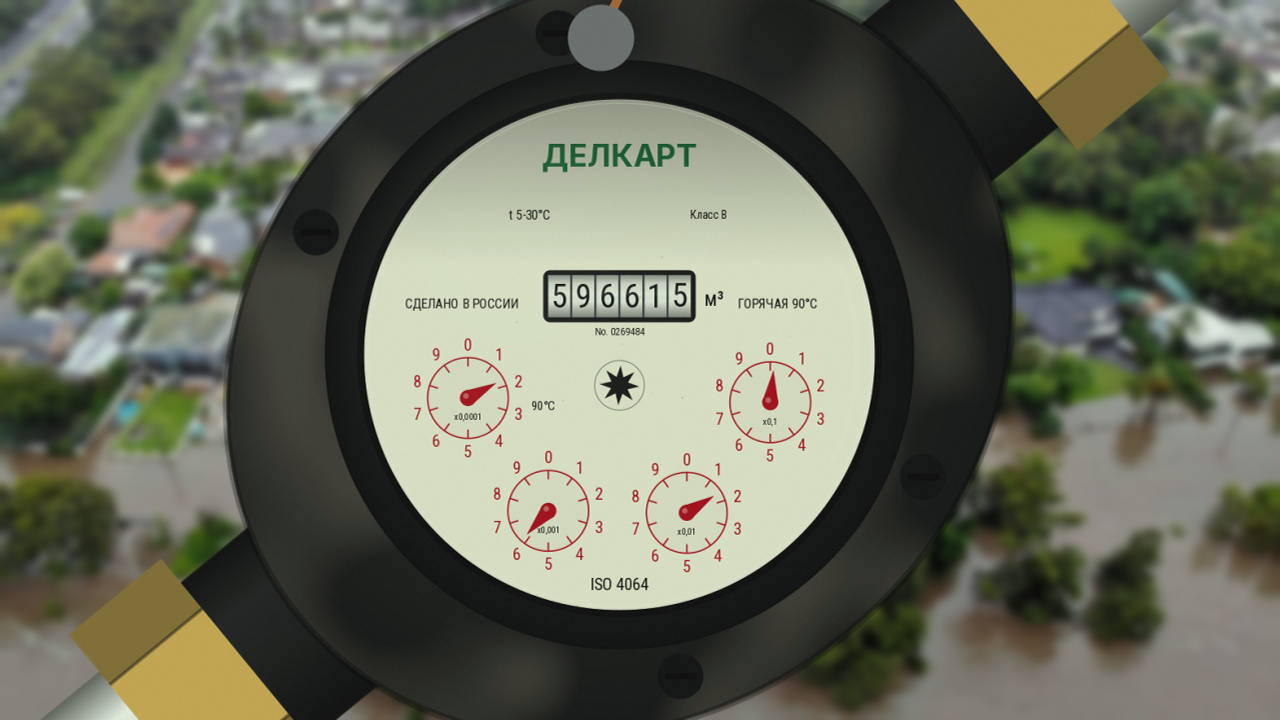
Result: 596615.0161 m³
